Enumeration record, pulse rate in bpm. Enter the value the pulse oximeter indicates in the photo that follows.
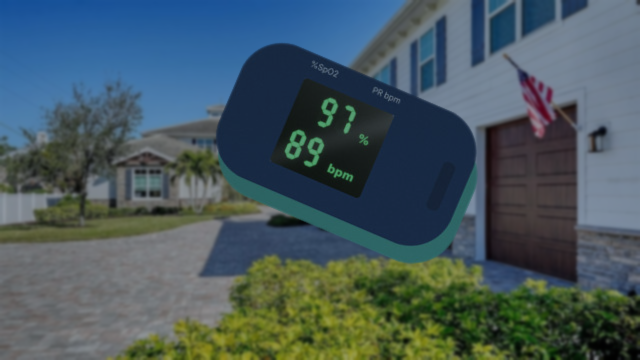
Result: 89 bpm
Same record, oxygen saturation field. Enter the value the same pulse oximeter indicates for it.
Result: 97 %
